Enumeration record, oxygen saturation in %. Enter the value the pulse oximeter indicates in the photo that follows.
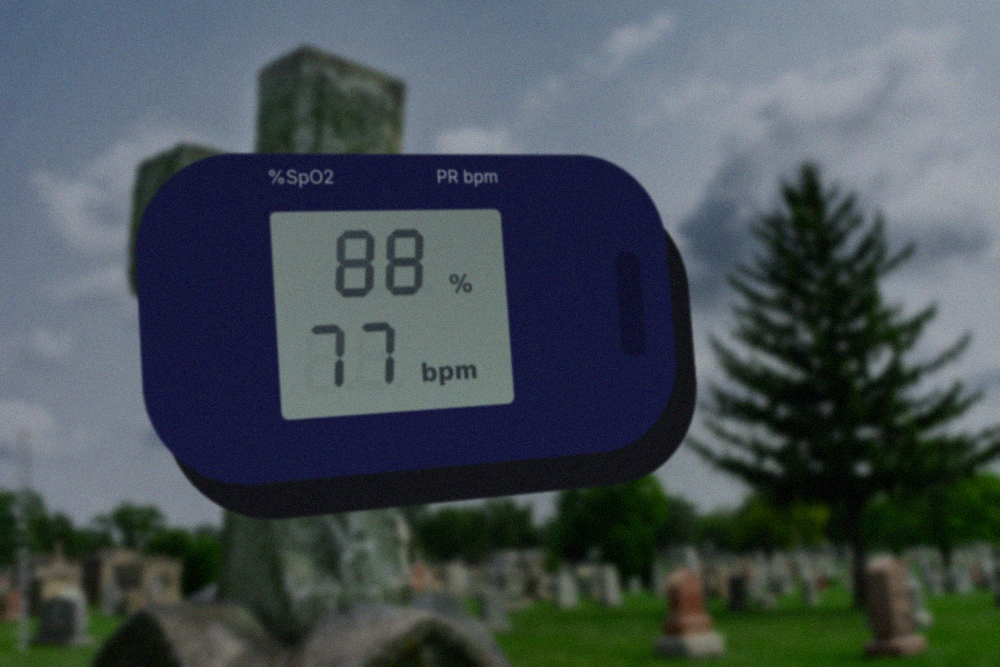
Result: 88 %
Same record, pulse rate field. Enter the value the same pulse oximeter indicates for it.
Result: 77 bpm
